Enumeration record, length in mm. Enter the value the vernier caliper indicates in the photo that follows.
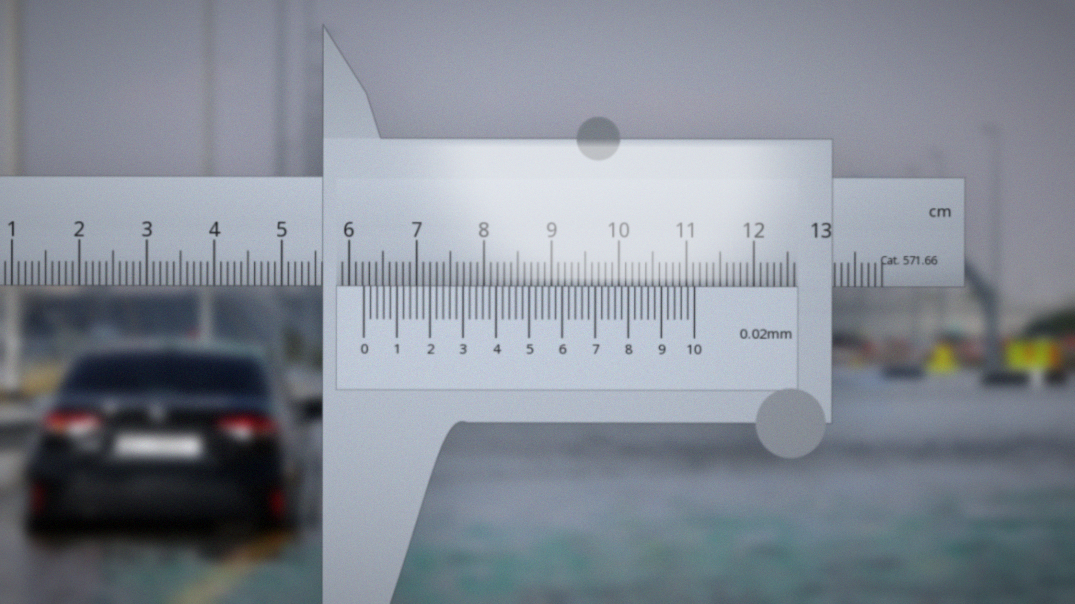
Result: 62.2 mm
